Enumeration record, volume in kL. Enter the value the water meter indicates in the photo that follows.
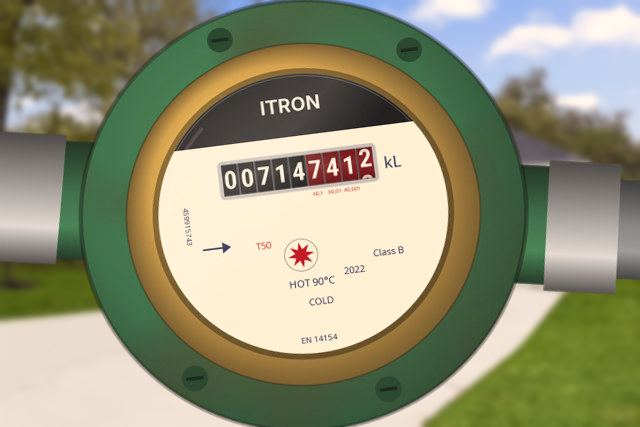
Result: 714.7412 kL
